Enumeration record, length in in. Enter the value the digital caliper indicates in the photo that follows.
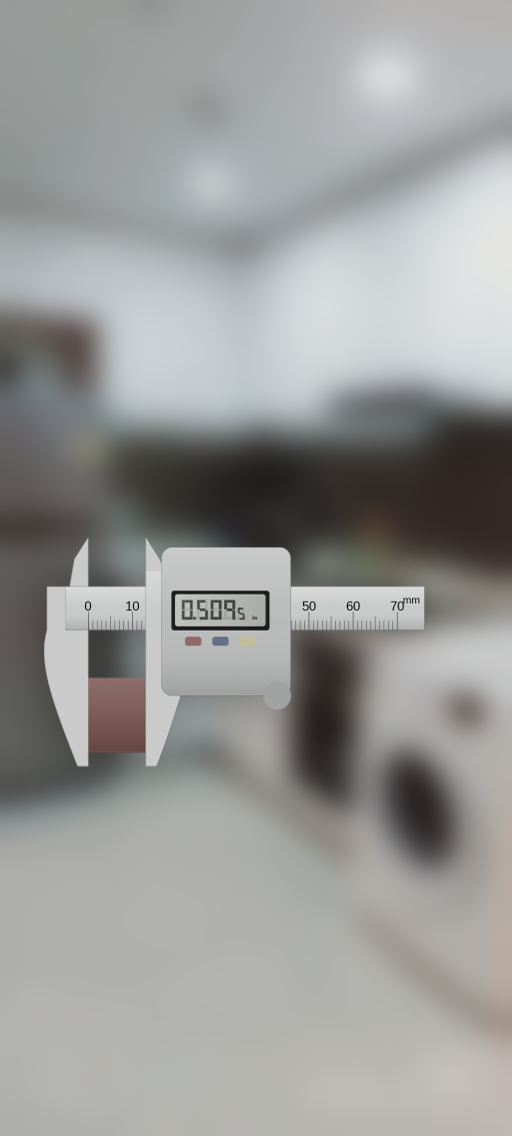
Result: 0.5095 in
